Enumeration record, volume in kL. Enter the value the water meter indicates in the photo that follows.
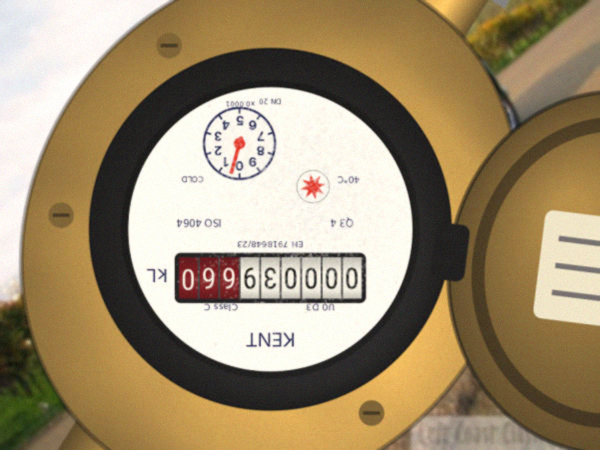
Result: 39.6600 kL
